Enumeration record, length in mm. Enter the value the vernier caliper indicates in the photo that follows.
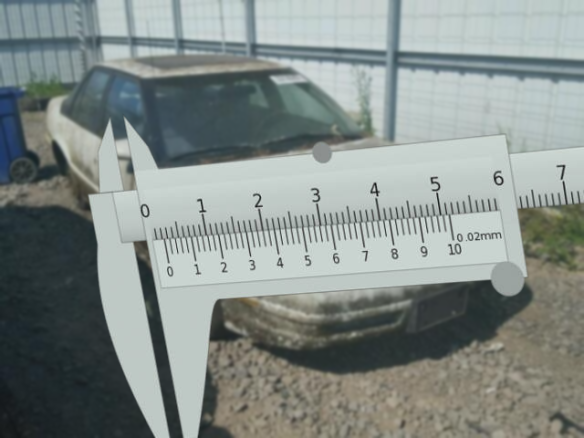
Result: 2.4 mm
